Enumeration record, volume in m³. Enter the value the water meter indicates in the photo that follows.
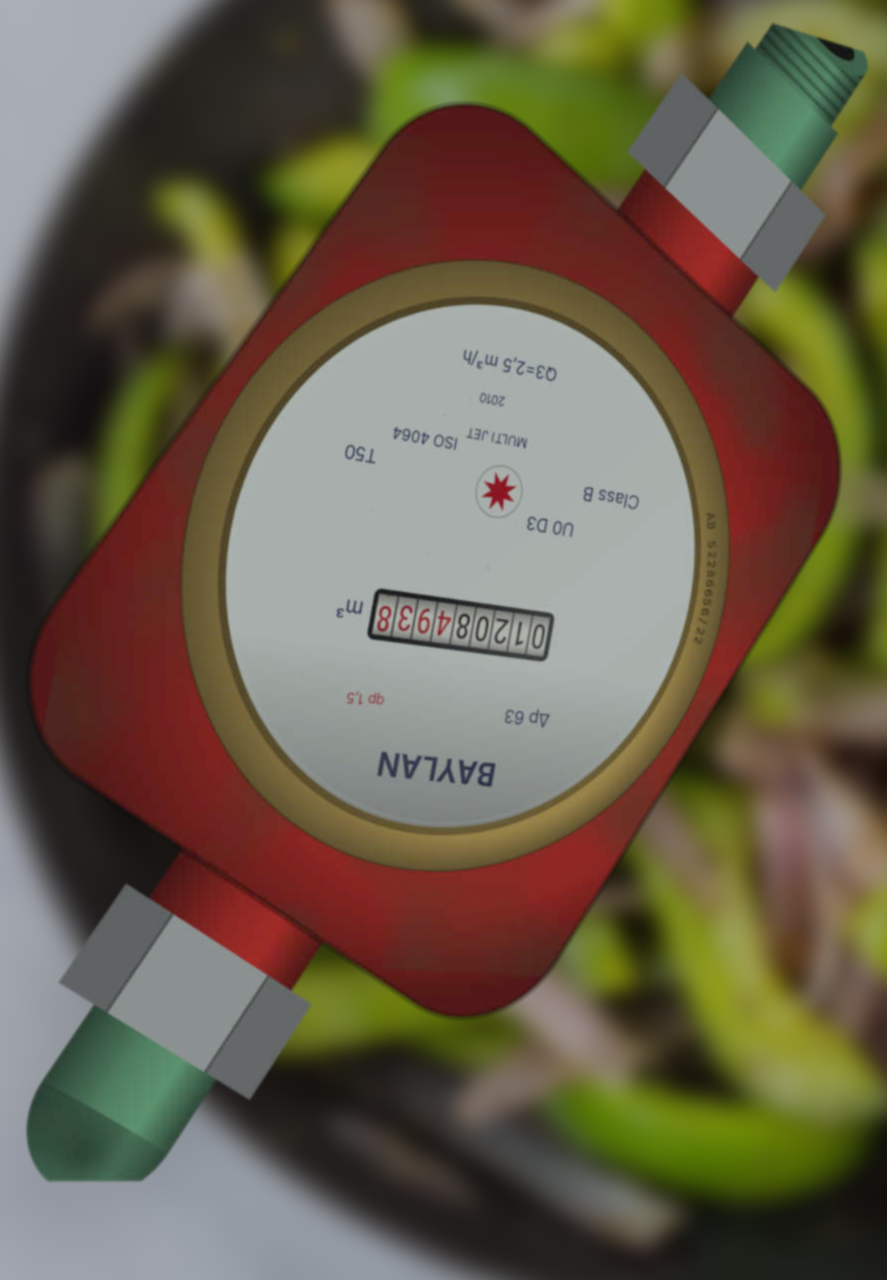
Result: 1208.4938 m³
